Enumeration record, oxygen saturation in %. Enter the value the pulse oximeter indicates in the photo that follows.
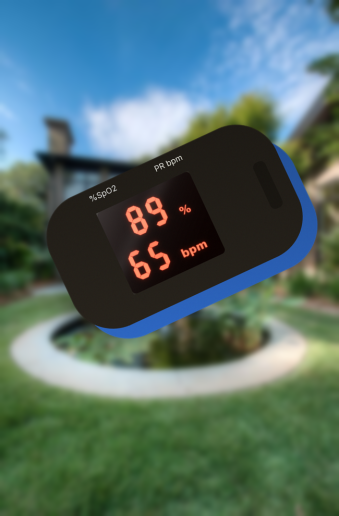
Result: 89 %
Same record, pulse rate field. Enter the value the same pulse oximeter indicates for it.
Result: 65 bpm
